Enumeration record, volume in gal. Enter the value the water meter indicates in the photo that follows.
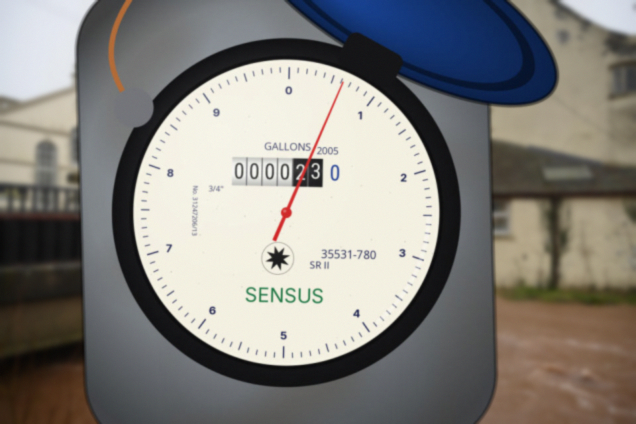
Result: 230.6 gal
